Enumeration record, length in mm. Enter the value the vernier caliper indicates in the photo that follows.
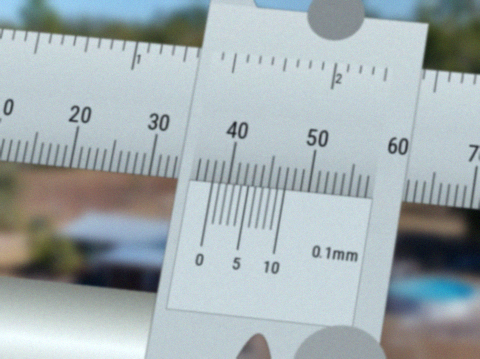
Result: 38.0 mm
